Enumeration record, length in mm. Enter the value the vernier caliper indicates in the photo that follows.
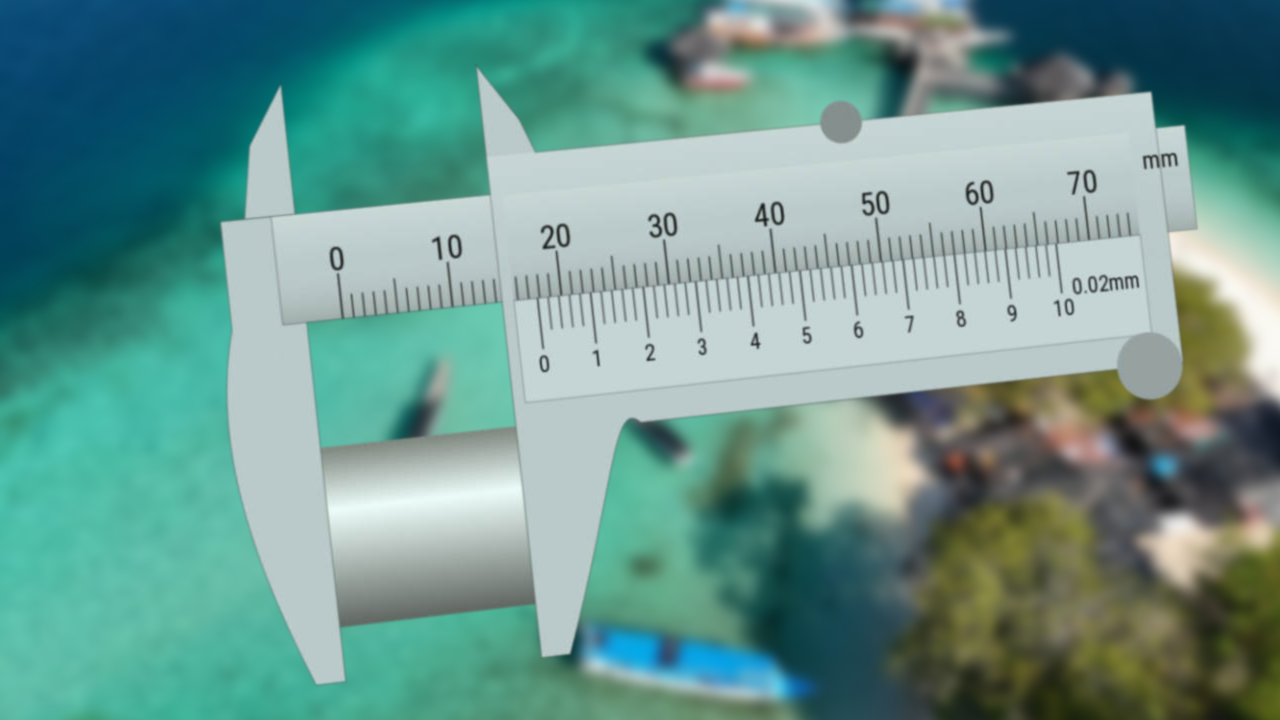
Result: 17.8 mm
